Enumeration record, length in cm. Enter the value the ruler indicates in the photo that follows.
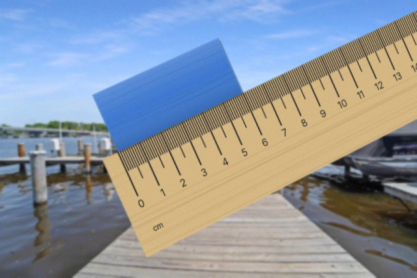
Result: 6 cm
